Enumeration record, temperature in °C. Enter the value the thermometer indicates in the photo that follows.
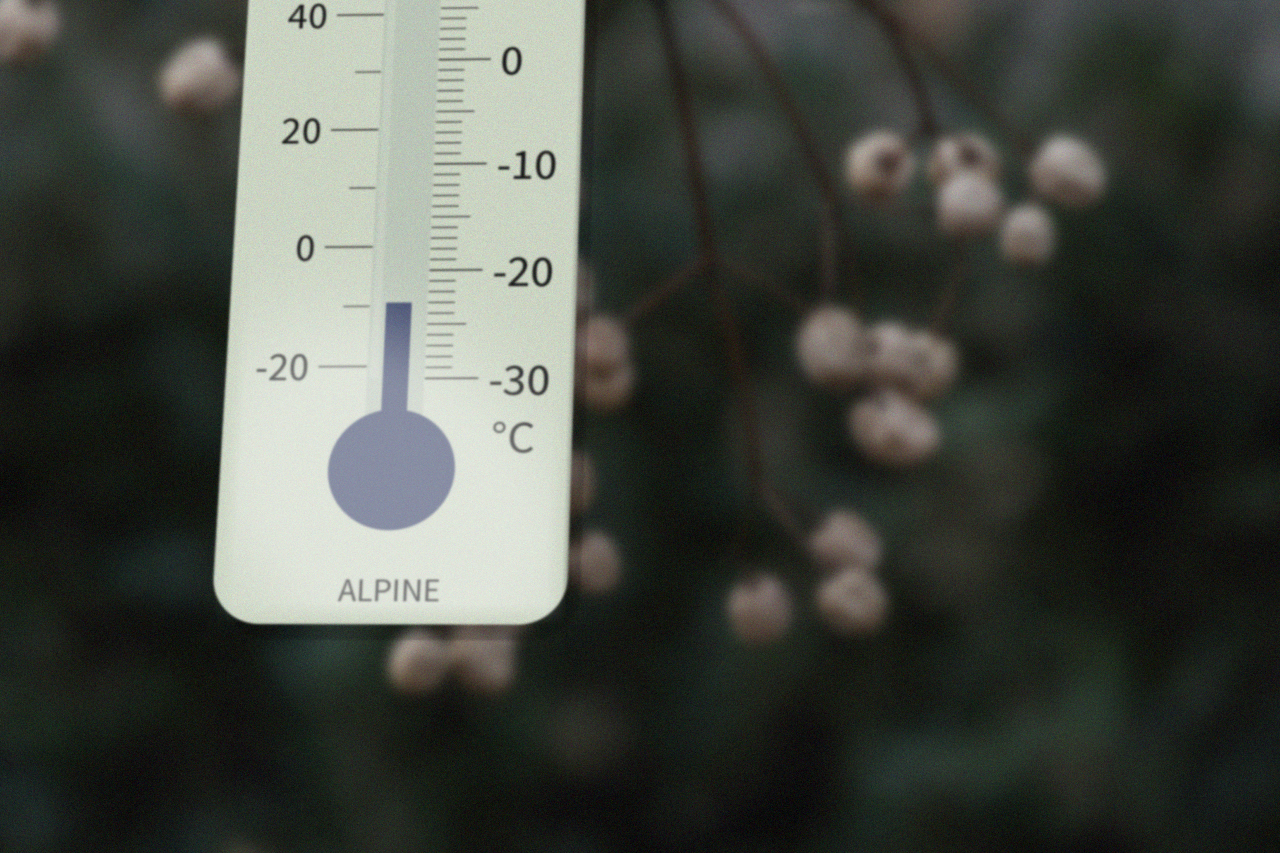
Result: -23 °C
